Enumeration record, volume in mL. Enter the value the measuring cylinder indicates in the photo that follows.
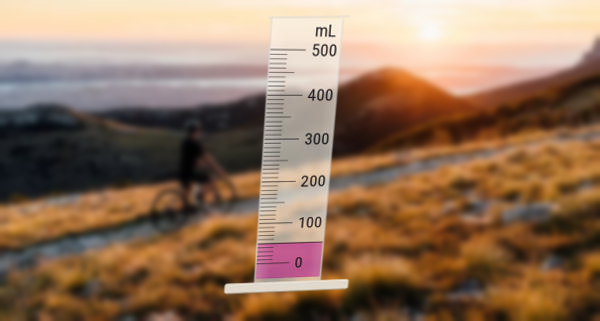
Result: 50 mL
